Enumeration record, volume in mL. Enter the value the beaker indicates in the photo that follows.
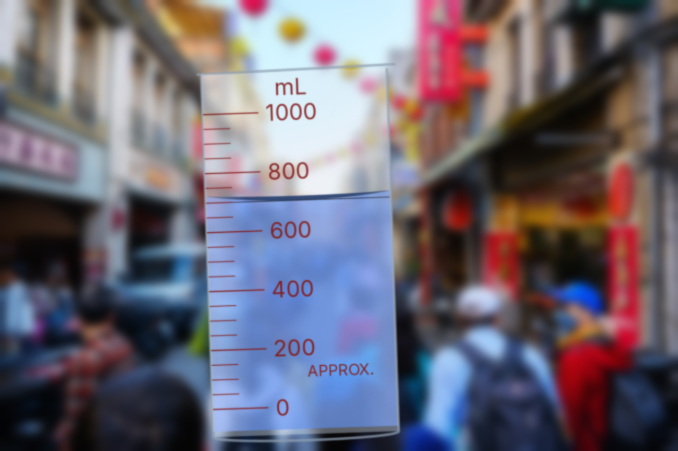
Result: 700 mL
